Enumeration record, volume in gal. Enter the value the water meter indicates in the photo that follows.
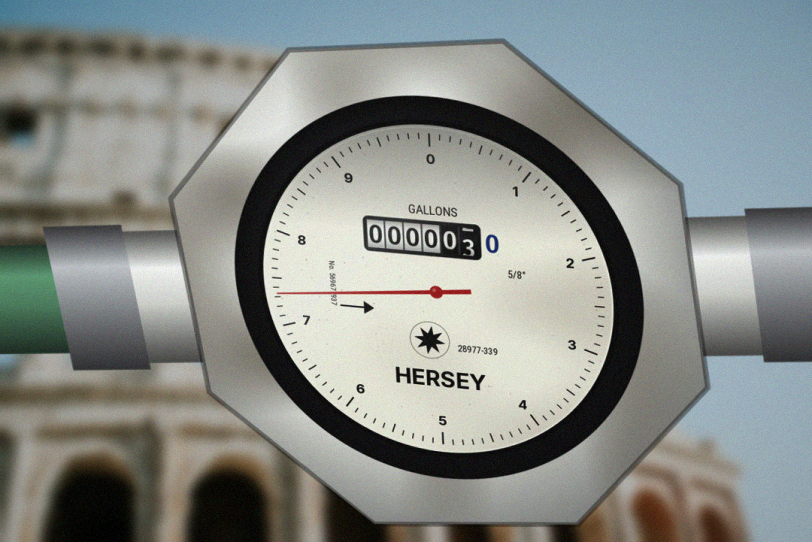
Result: 27.3 gal
